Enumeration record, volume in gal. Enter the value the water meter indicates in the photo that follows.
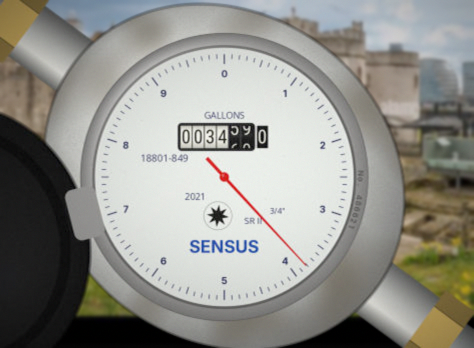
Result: 34593.8 gal
